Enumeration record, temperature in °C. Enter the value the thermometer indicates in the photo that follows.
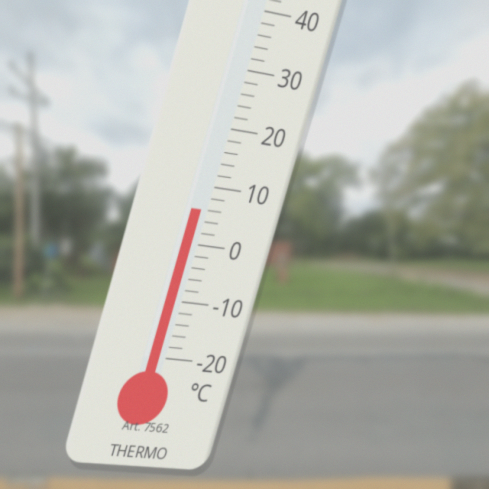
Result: 6 °C
